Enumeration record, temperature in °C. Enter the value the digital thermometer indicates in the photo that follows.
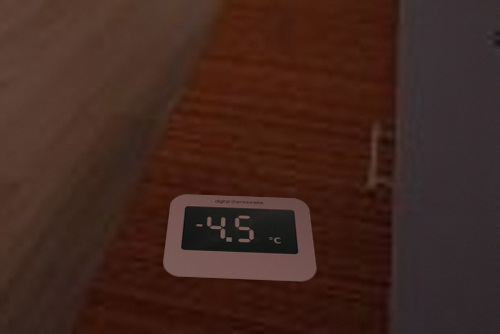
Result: -4.5 °C
